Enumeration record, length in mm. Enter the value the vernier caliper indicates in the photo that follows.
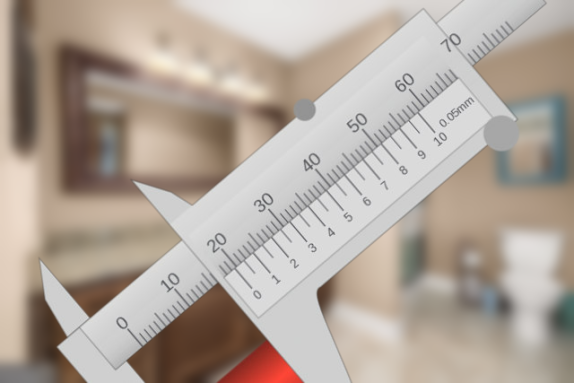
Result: 19.6 mm
